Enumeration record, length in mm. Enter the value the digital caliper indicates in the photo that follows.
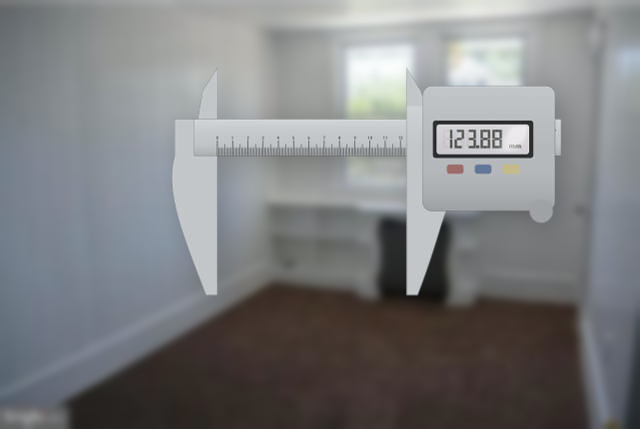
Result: 123.88 mm
